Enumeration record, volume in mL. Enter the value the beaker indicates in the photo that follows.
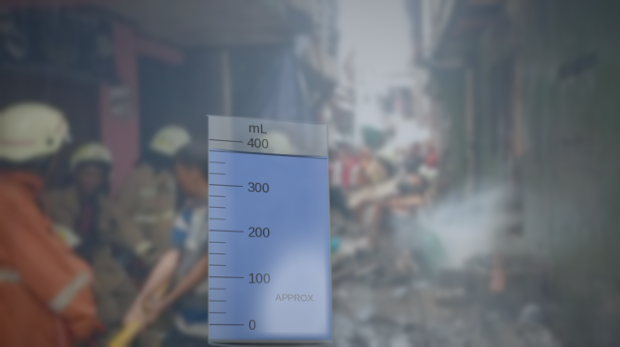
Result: 375 mL
